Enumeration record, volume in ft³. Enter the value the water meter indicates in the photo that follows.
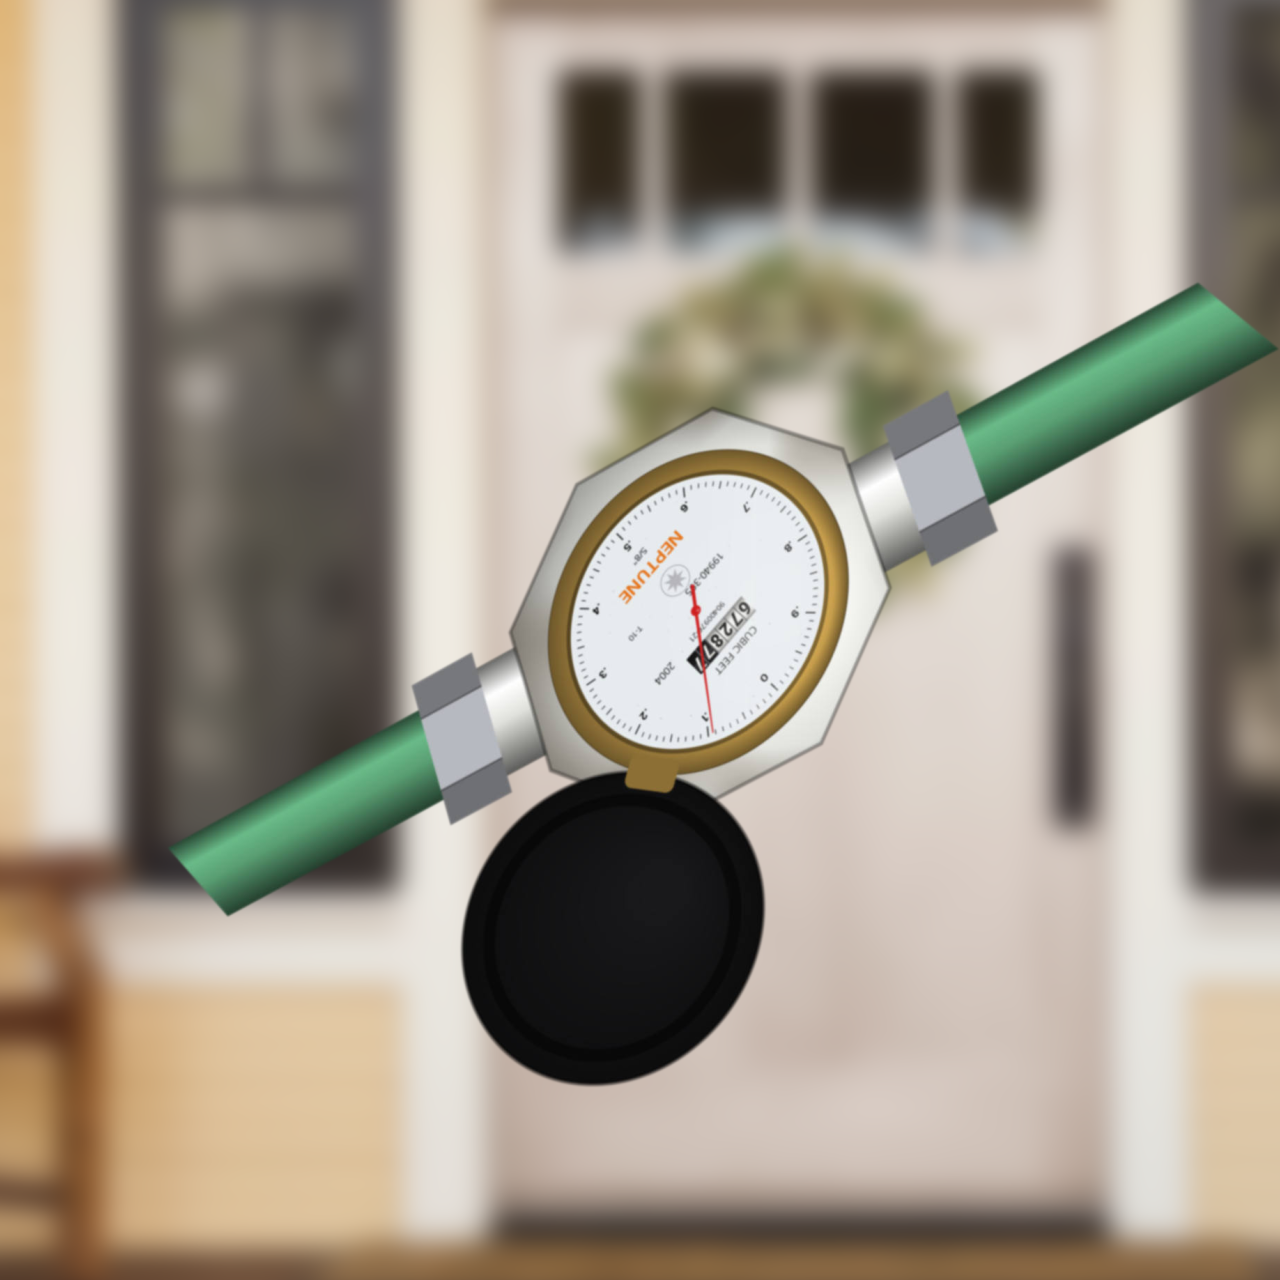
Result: 672877.09 ft³
